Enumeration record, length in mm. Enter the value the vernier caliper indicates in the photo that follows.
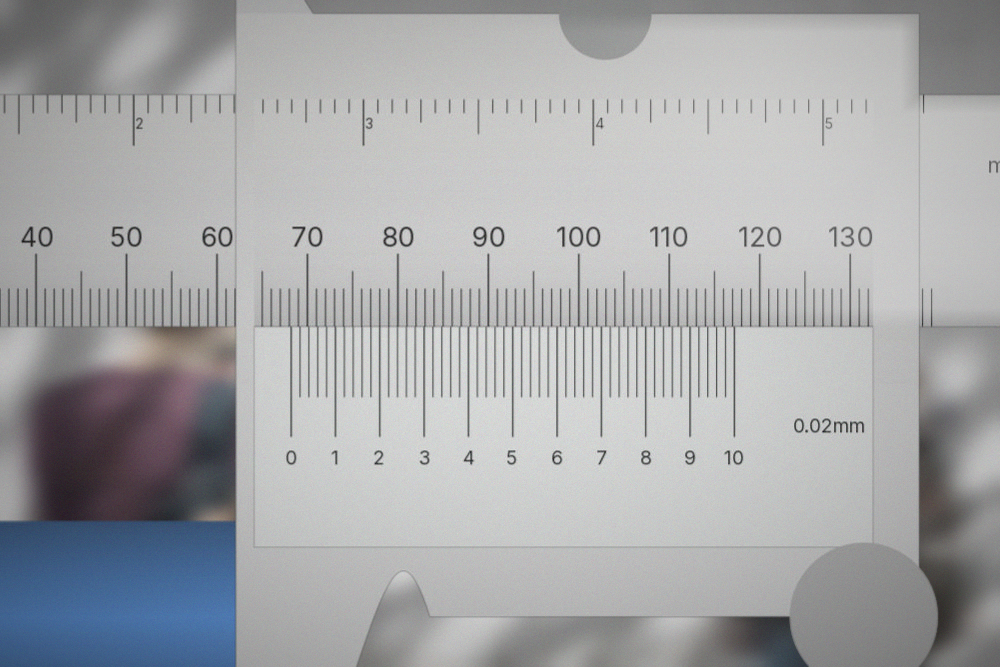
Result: 68.2 mm
